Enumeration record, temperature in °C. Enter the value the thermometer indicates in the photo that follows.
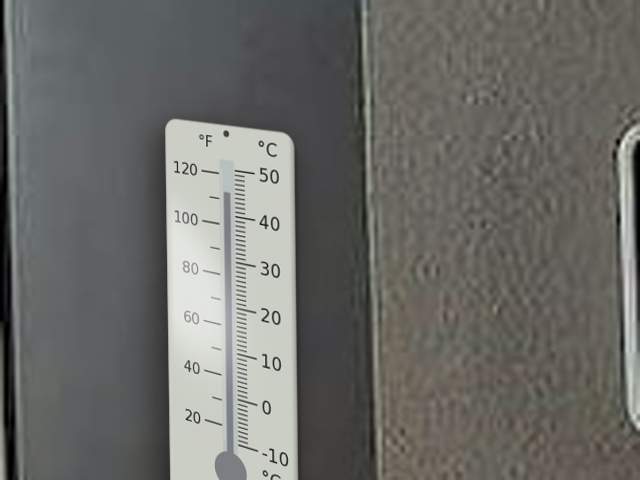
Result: 45 °C
